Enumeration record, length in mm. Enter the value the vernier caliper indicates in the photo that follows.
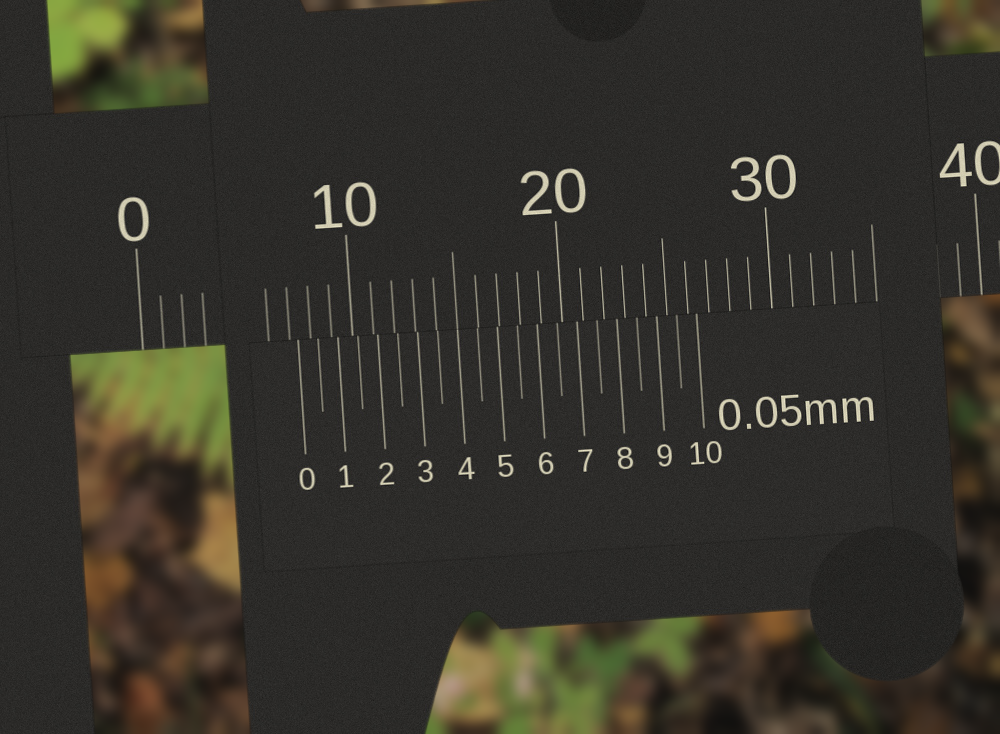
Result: 7.4 mm
